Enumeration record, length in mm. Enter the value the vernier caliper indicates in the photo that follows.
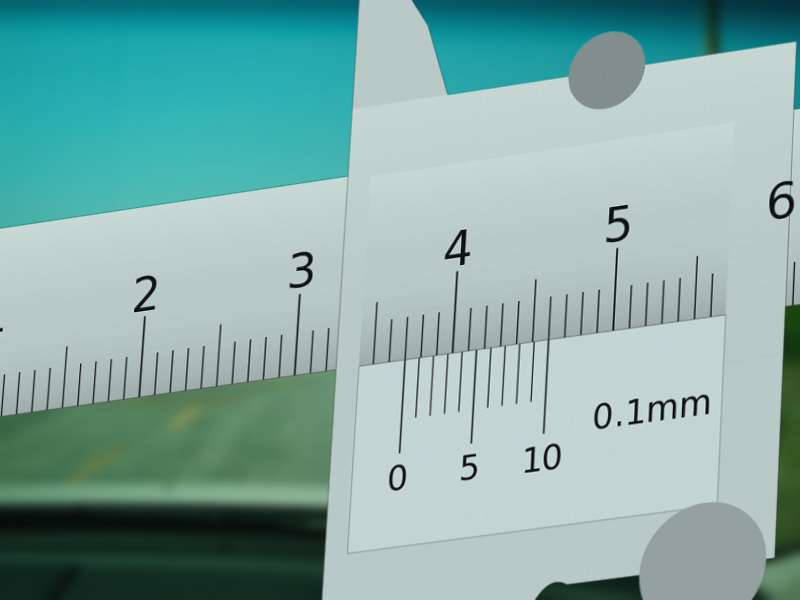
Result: 37.0 mm
